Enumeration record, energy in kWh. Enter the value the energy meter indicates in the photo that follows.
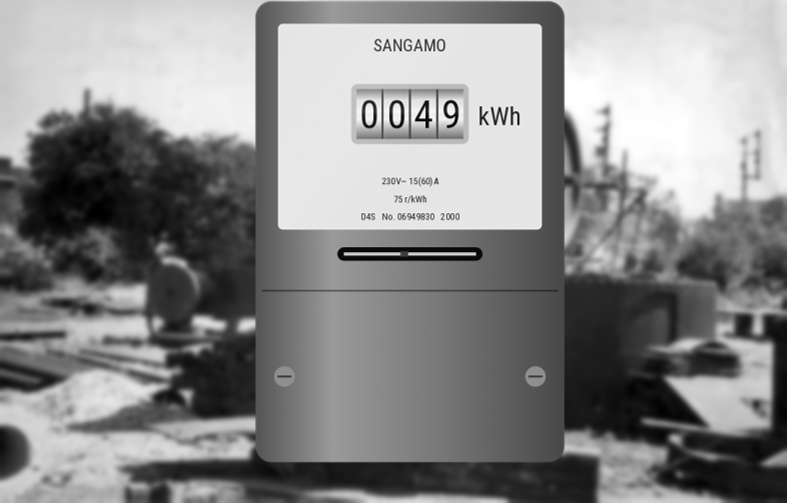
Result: 49 kWh
